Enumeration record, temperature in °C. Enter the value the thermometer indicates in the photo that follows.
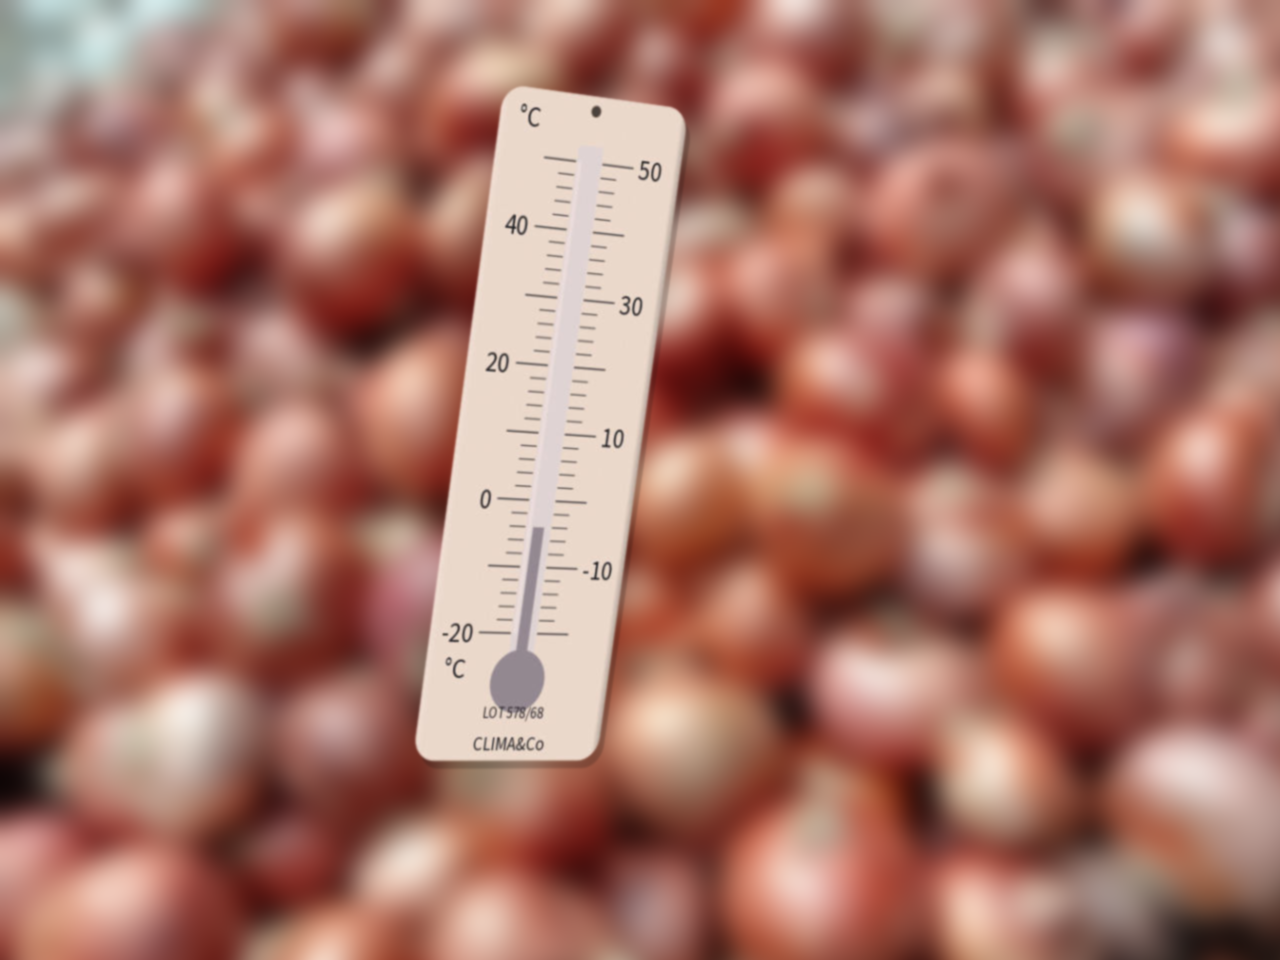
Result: -4 °C
